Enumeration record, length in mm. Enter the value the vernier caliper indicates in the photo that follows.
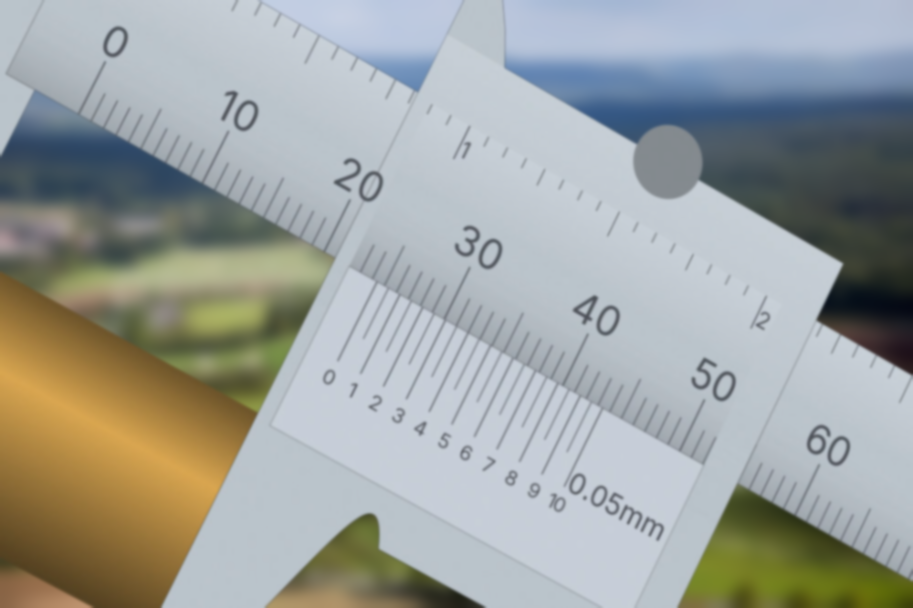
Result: 24.4 mm
